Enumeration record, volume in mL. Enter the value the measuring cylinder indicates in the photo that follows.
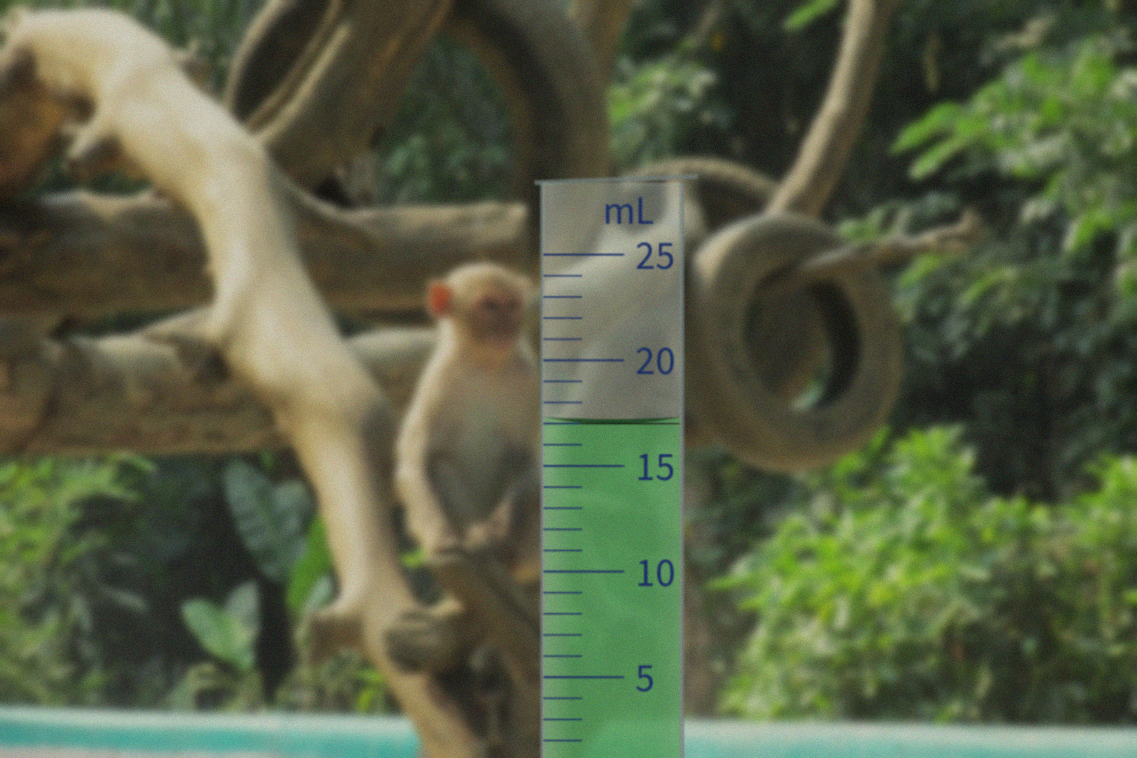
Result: 17 mL
